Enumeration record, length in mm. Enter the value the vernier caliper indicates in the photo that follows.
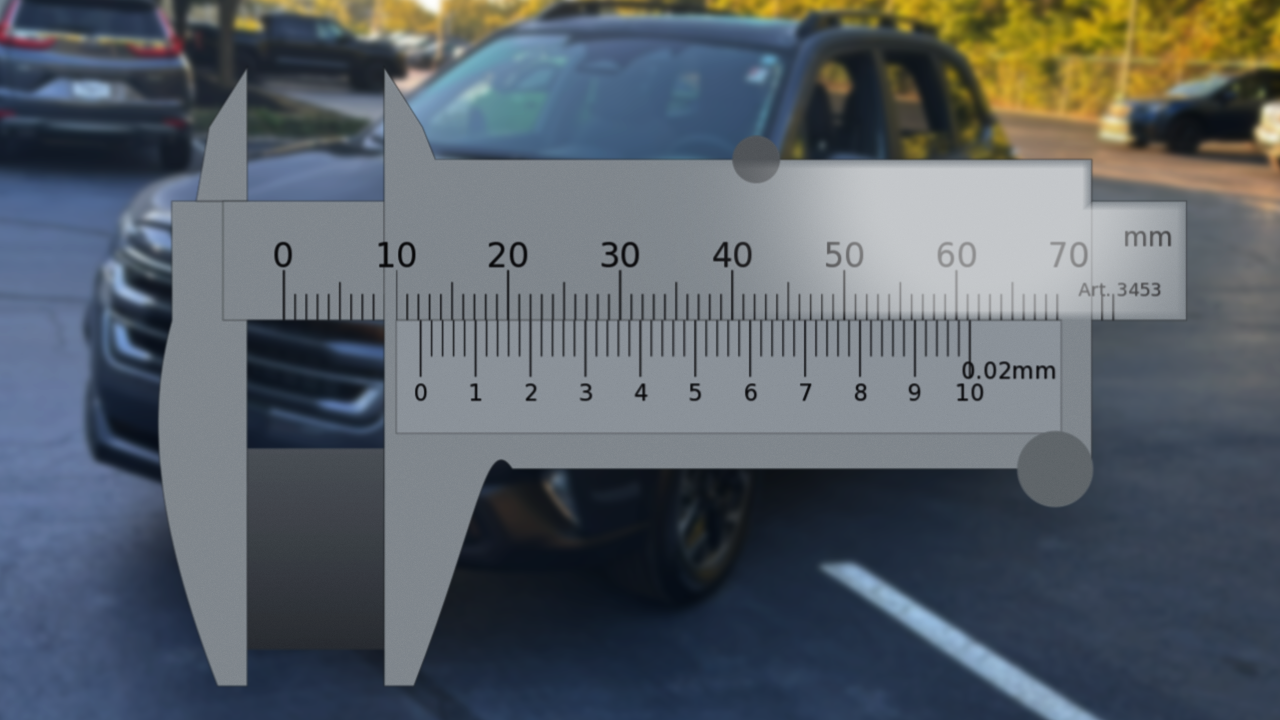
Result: 12.2 mm
